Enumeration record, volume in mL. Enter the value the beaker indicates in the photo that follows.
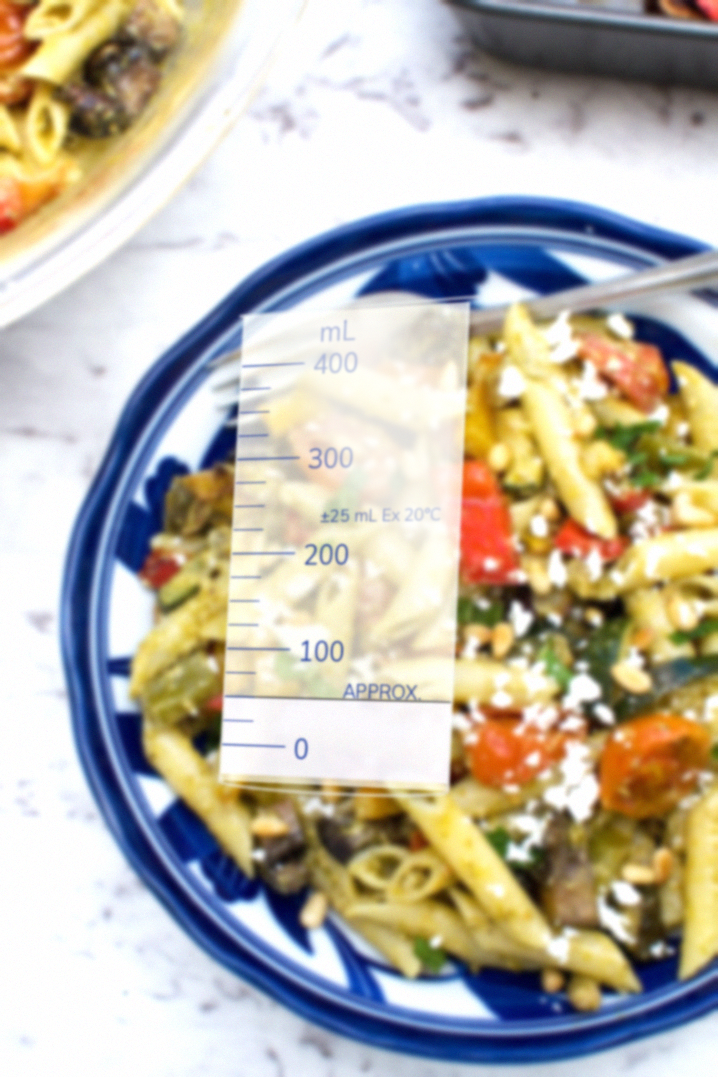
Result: 50 mL
